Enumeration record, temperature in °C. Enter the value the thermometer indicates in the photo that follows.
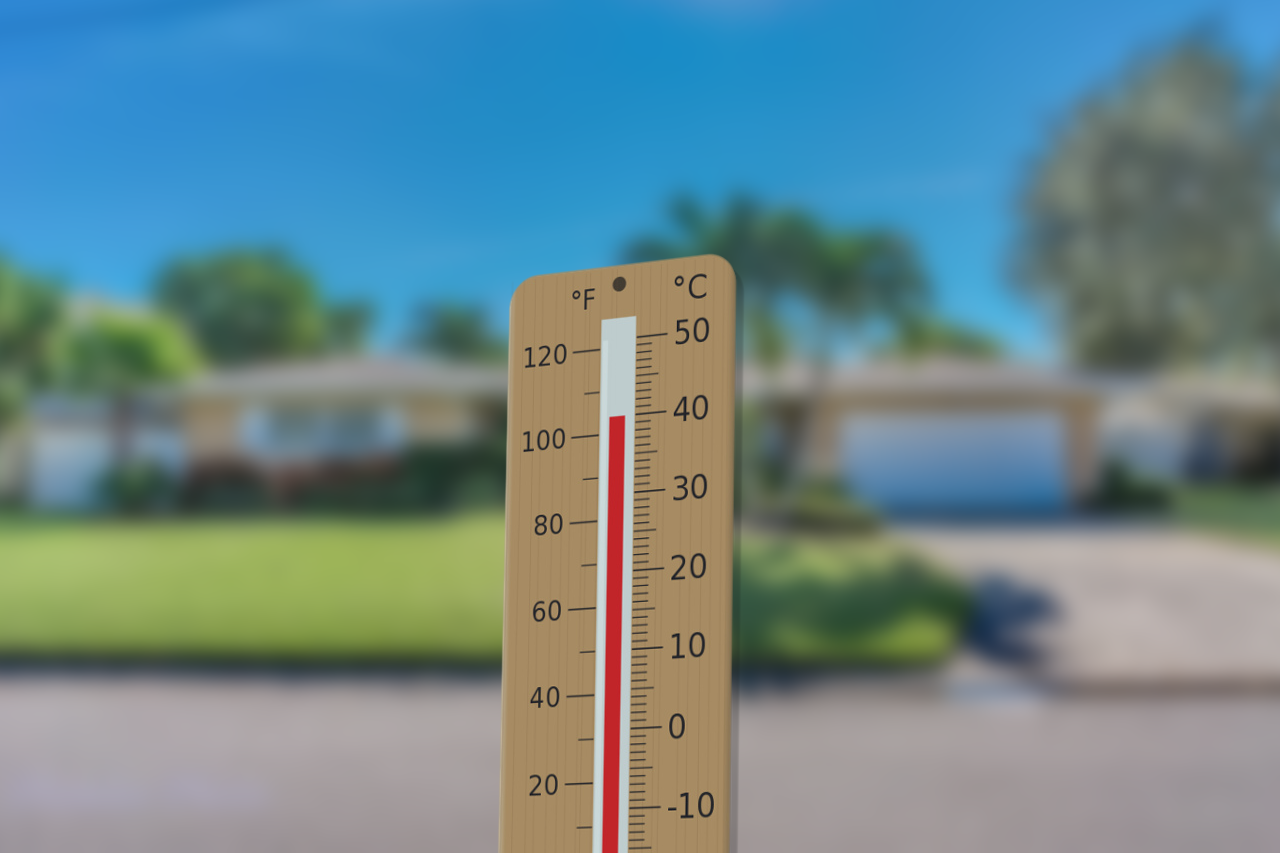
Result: 40 °C
